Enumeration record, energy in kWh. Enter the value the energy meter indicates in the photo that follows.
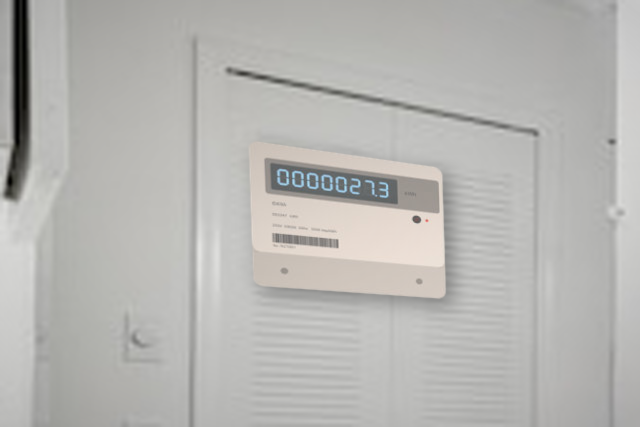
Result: 27.3 kWh
